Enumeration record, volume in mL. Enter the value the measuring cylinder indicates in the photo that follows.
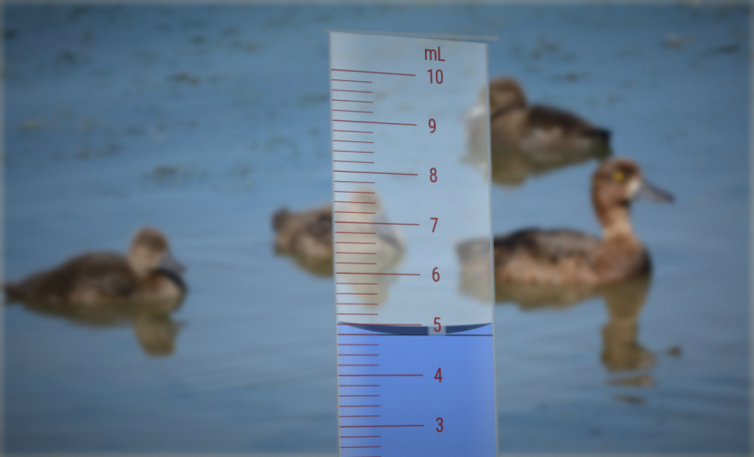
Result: 4.8 mL
